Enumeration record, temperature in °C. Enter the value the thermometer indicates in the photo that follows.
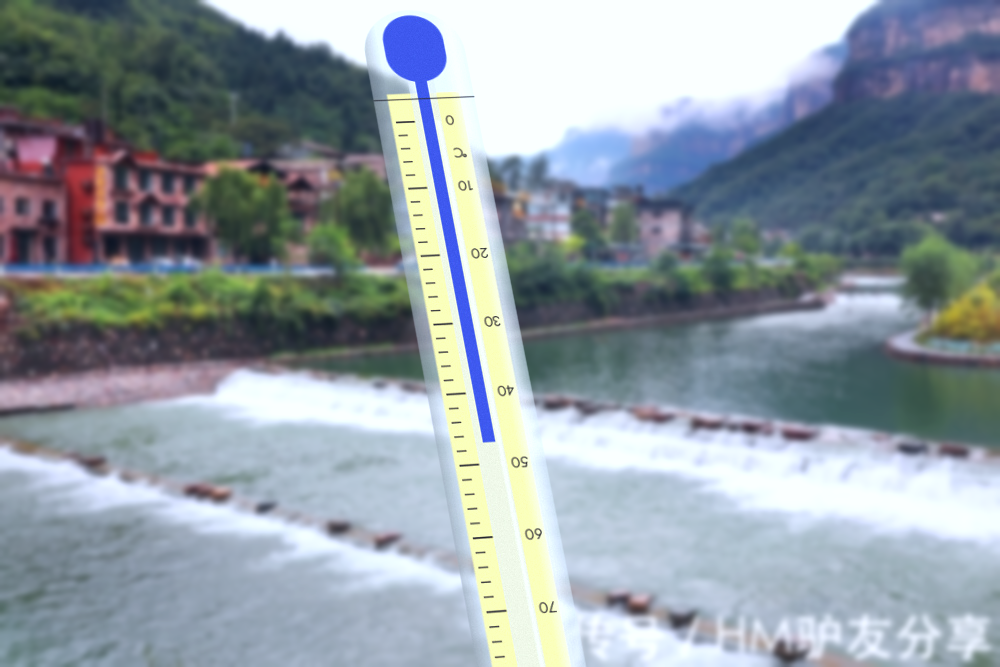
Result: 47 °C
